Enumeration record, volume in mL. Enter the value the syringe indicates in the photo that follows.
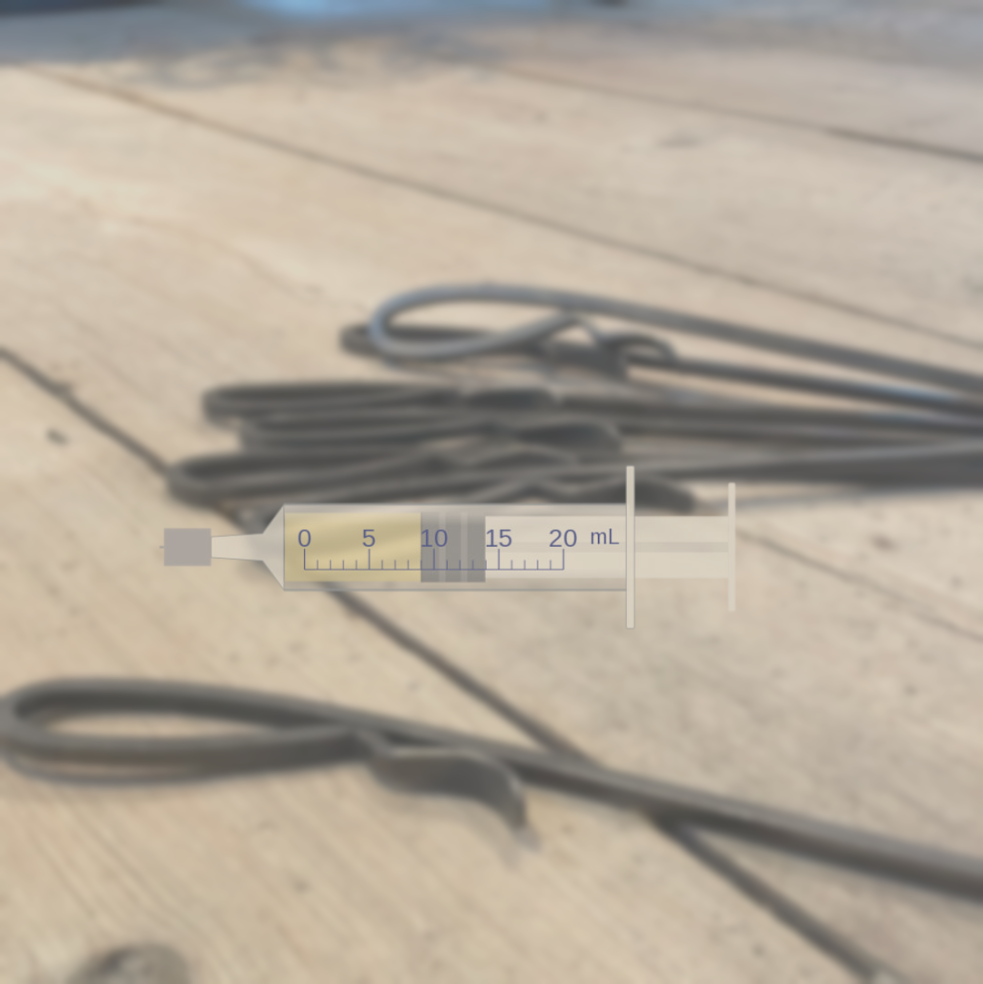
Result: 9 mL
